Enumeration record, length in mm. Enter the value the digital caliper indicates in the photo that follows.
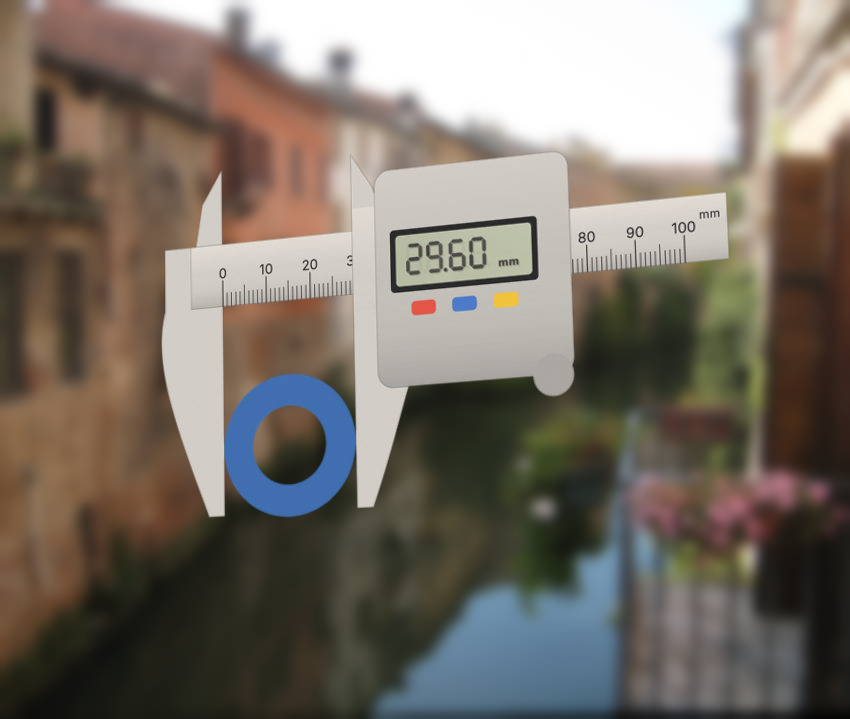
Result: 29.60 mm
